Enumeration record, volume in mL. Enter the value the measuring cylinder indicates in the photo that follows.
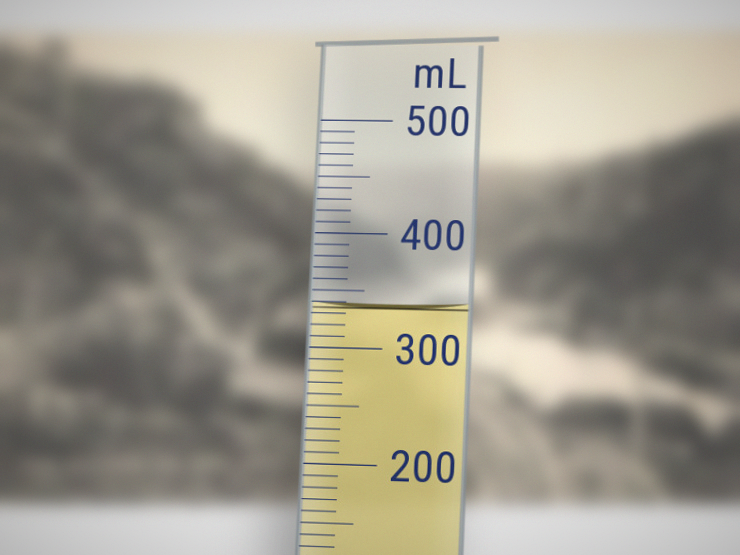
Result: 335 mL
